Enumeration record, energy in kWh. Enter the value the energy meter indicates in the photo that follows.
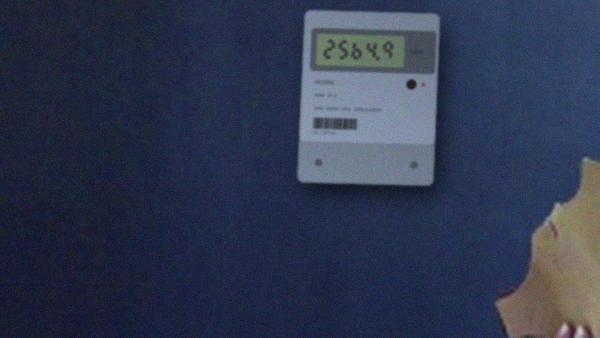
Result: 2564.9 kWh
